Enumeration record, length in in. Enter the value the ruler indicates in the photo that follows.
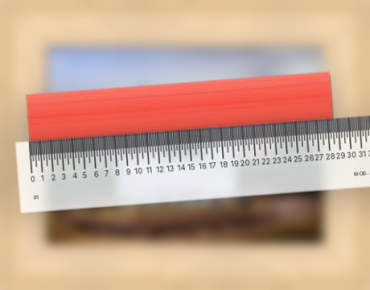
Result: 28.5 in
